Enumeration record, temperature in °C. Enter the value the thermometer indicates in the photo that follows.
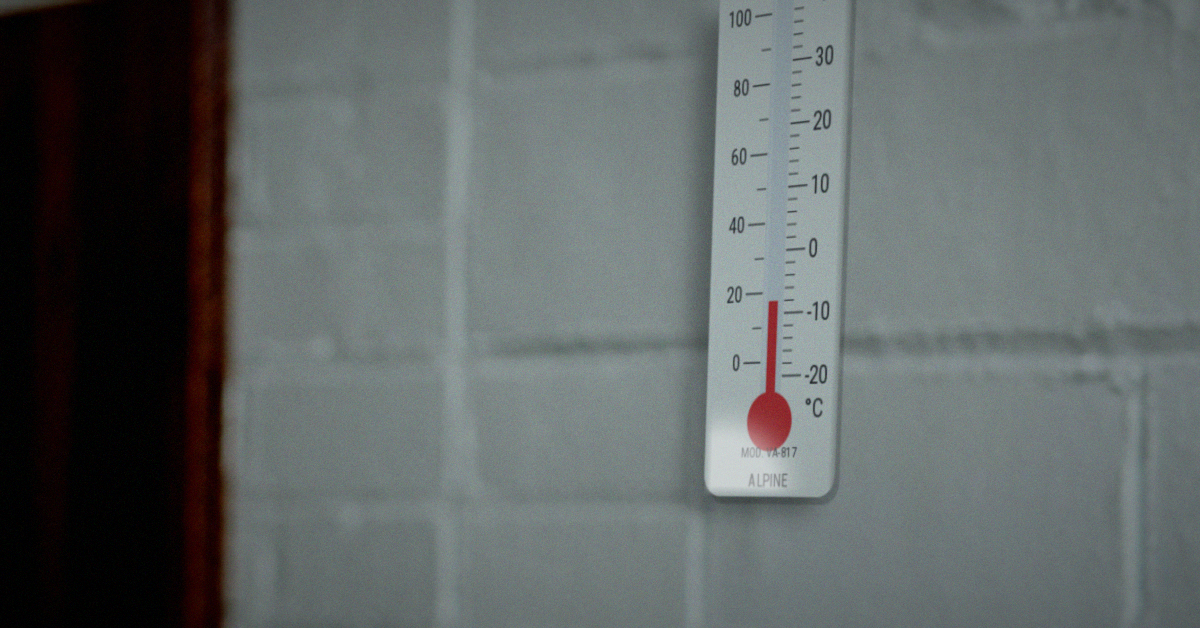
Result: -8 °C
